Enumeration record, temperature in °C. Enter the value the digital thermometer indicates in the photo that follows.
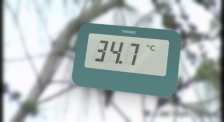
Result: 34.7 °C
